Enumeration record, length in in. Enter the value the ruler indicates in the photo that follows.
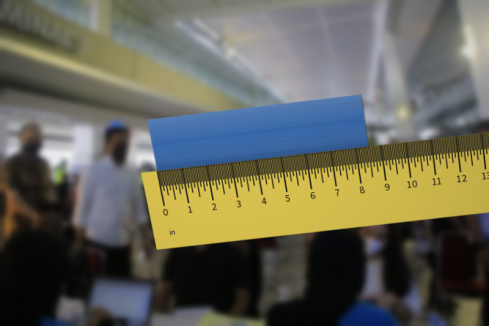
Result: 8.5 in
